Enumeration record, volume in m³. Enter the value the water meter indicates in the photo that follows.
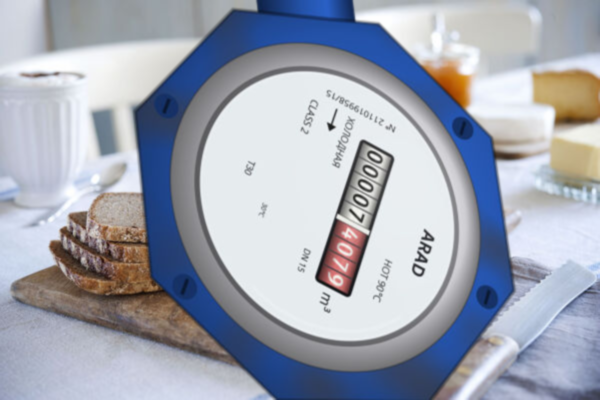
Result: 7.4079 m³
